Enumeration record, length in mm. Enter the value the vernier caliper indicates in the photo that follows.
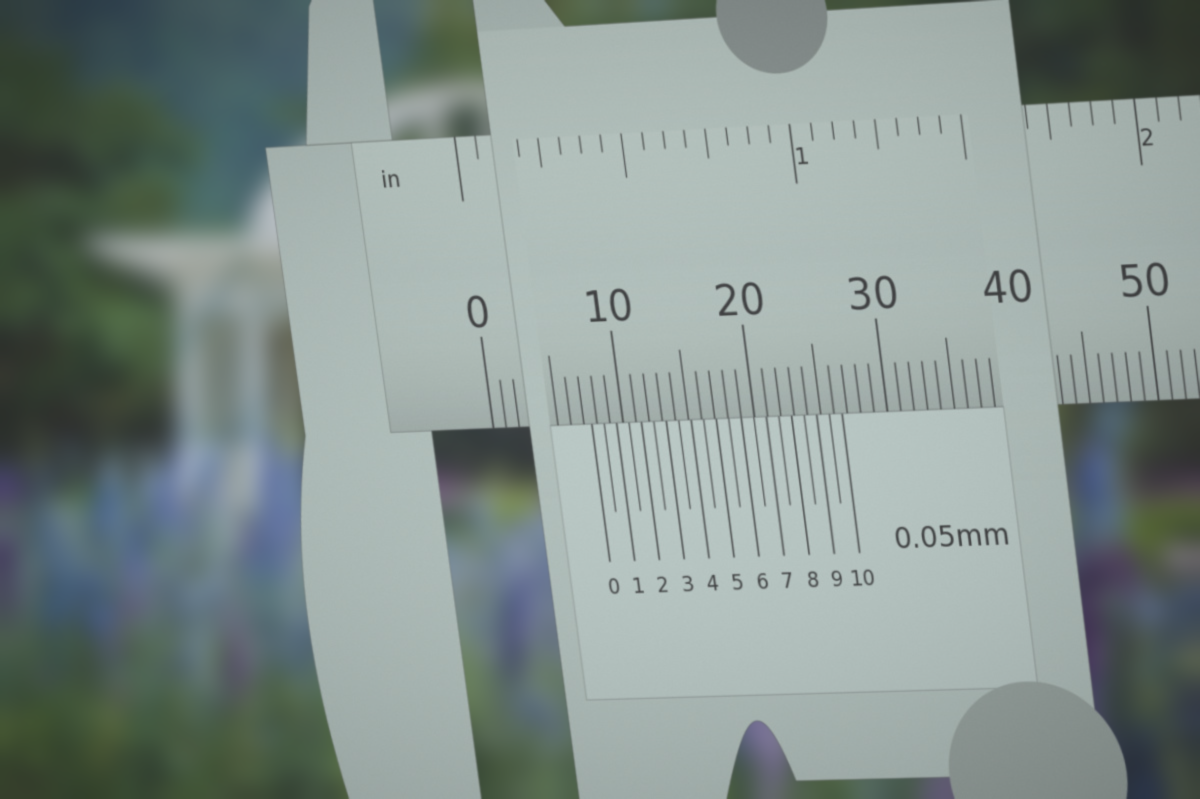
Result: 7.6 mm
